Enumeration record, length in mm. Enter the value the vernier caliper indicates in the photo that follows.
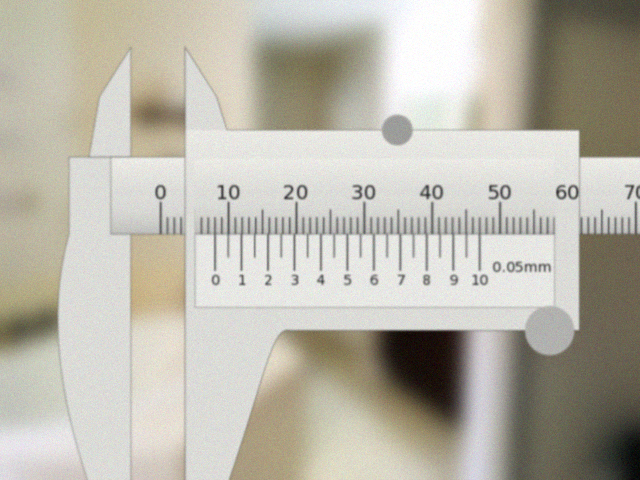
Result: 8.0 mm
